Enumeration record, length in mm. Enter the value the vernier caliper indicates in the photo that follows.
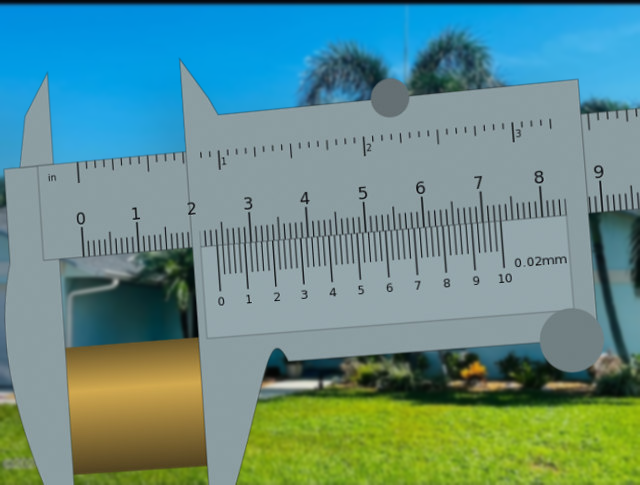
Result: 24.0 mm
